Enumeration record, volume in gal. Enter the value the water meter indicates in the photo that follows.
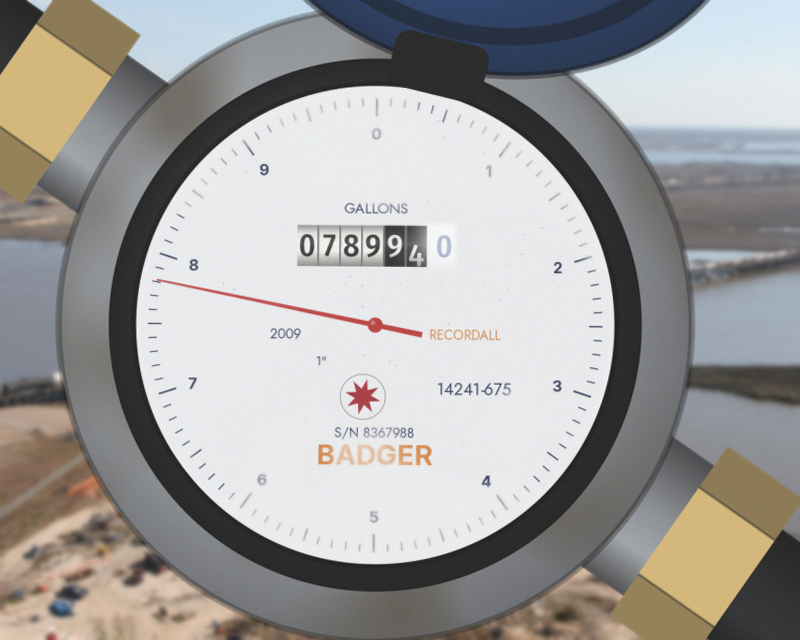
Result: 789937.8 gal
